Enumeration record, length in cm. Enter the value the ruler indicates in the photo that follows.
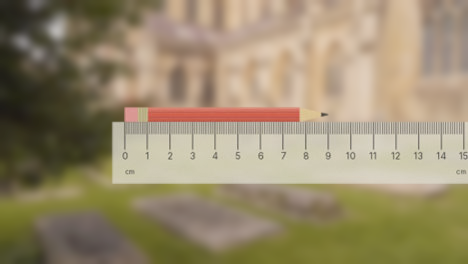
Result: 9 cm
